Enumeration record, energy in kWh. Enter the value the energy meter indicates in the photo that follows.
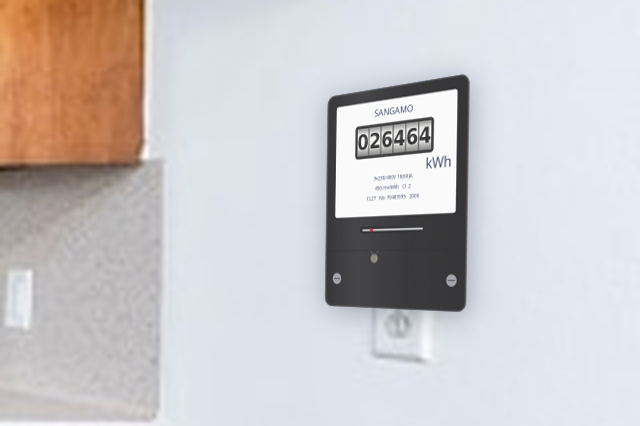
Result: 26464 kWh
